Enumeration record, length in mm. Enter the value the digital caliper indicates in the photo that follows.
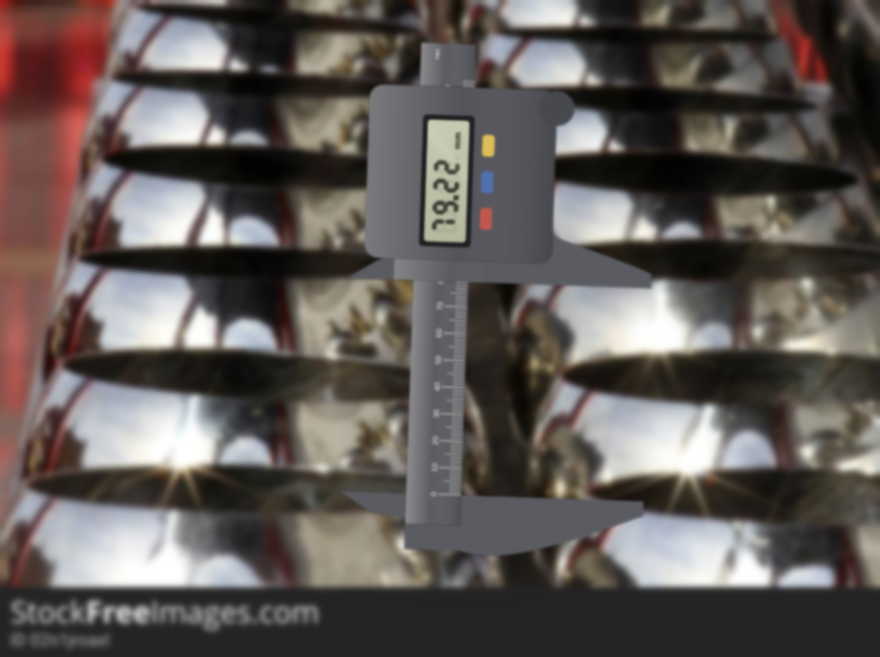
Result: 79.22 mm
